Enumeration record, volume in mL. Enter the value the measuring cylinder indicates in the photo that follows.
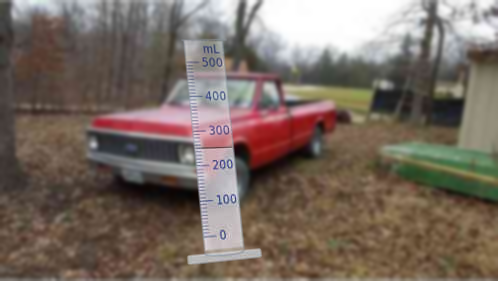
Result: 250 mL
